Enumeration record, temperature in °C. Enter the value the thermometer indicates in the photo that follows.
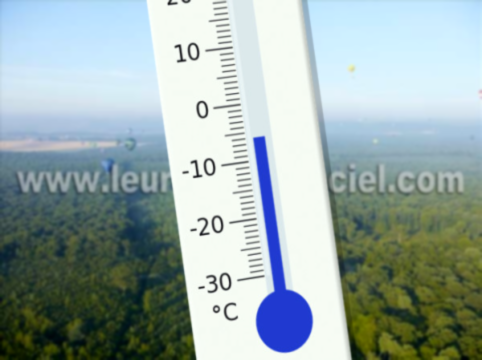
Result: -6 °C
